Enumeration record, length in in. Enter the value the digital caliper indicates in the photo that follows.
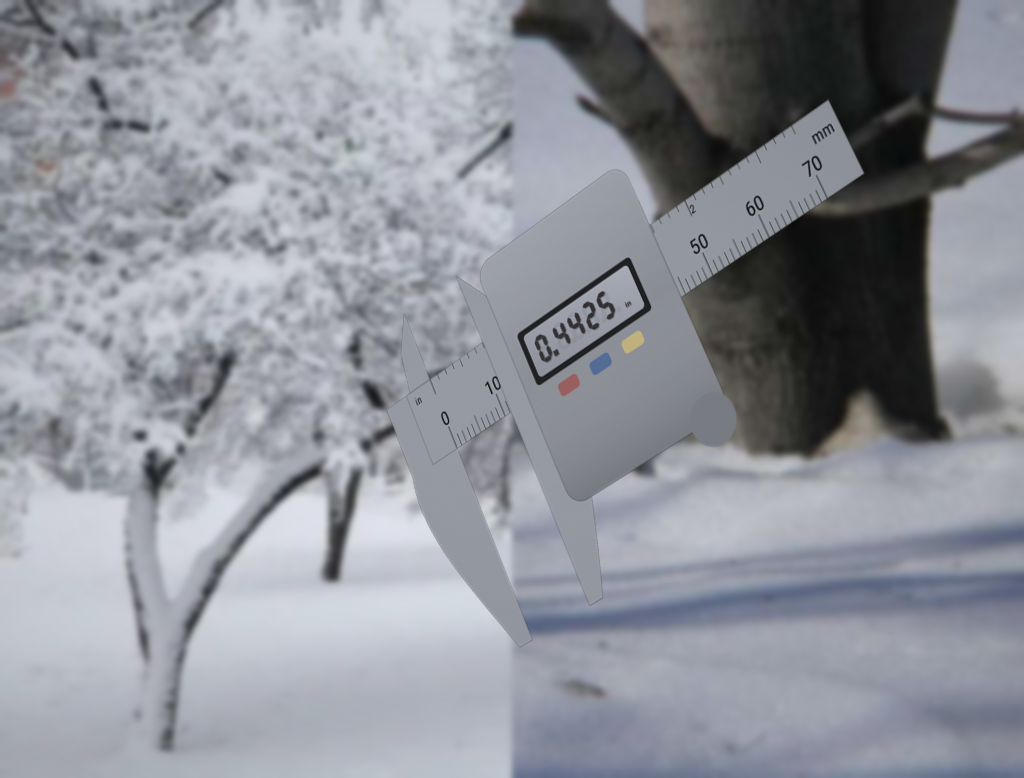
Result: 0.4425 in
